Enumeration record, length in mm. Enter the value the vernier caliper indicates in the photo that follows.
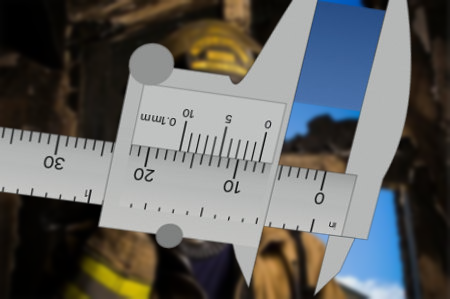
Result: 7.6 mm
